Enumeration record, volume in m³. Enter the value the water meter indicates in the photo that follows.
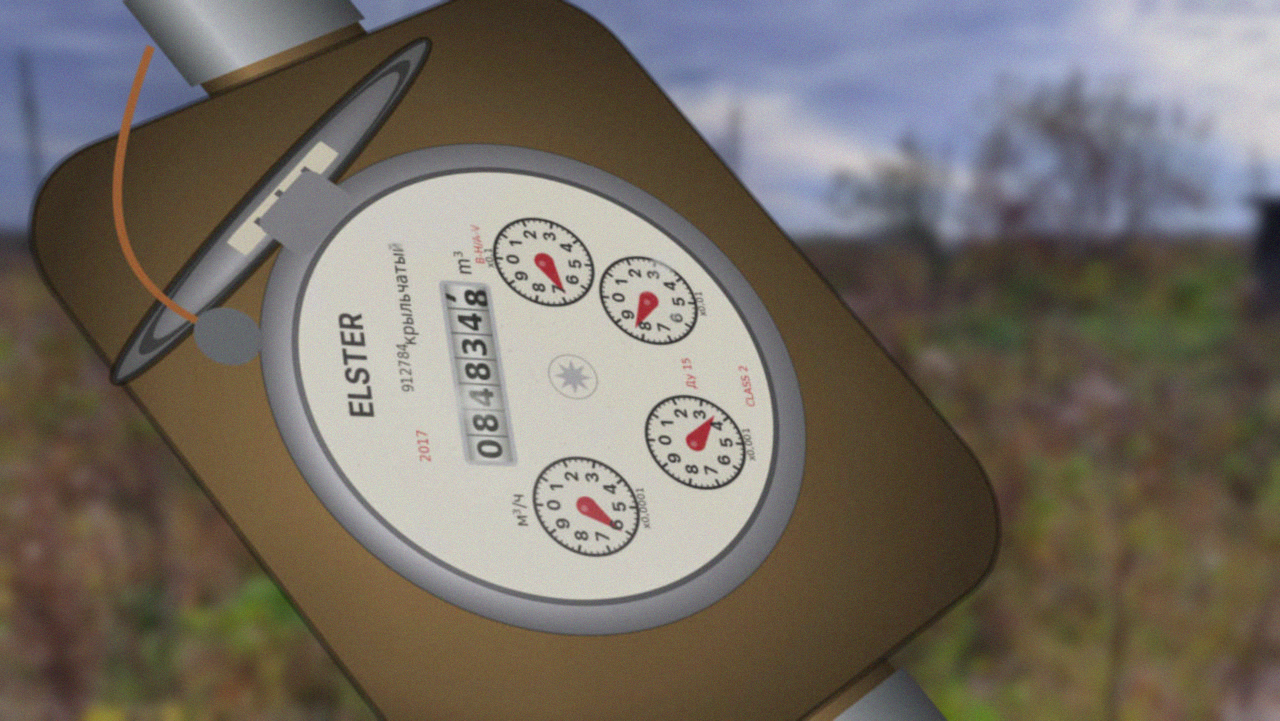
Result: 848347.6836 m³
